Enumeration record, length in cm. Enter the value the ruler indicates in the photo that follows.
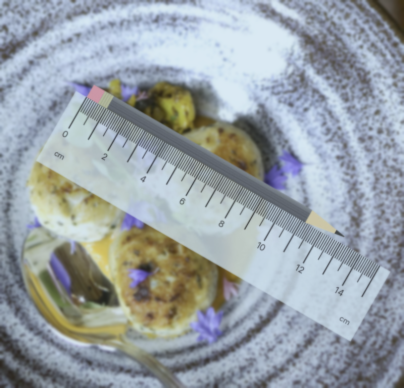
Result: 13 cm
